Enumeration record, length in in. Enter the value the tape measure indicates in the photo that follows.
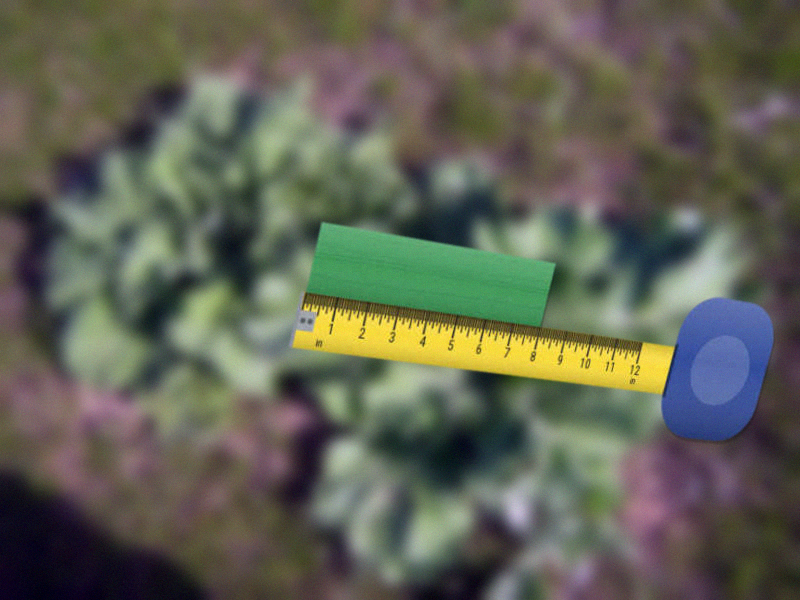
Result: 8 in
